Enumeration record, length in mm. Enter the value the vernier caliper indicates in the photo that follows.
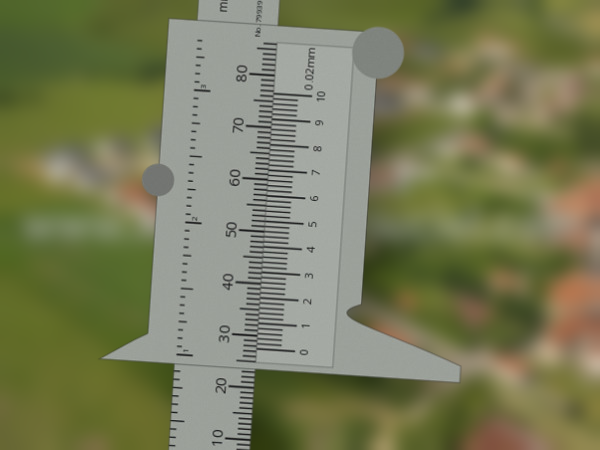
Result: 27.5 mm
